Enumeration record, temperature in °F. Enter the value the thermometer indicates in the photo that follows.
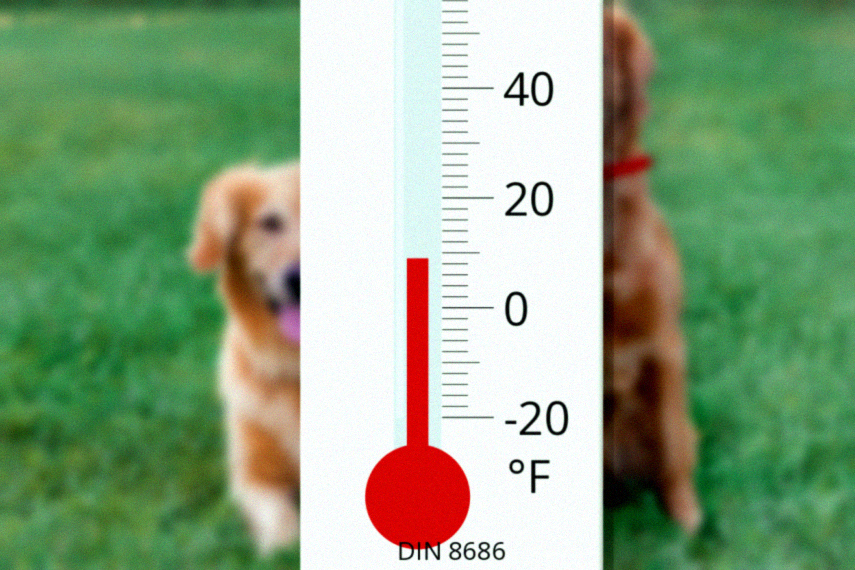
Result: 9 °F
